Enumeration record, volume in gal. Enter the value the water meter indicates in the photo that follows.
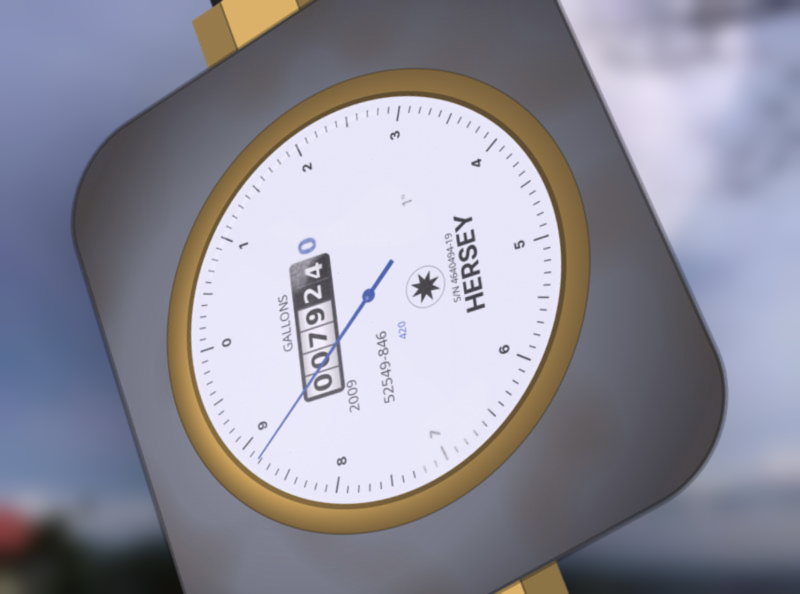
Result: 79238.8 gal
